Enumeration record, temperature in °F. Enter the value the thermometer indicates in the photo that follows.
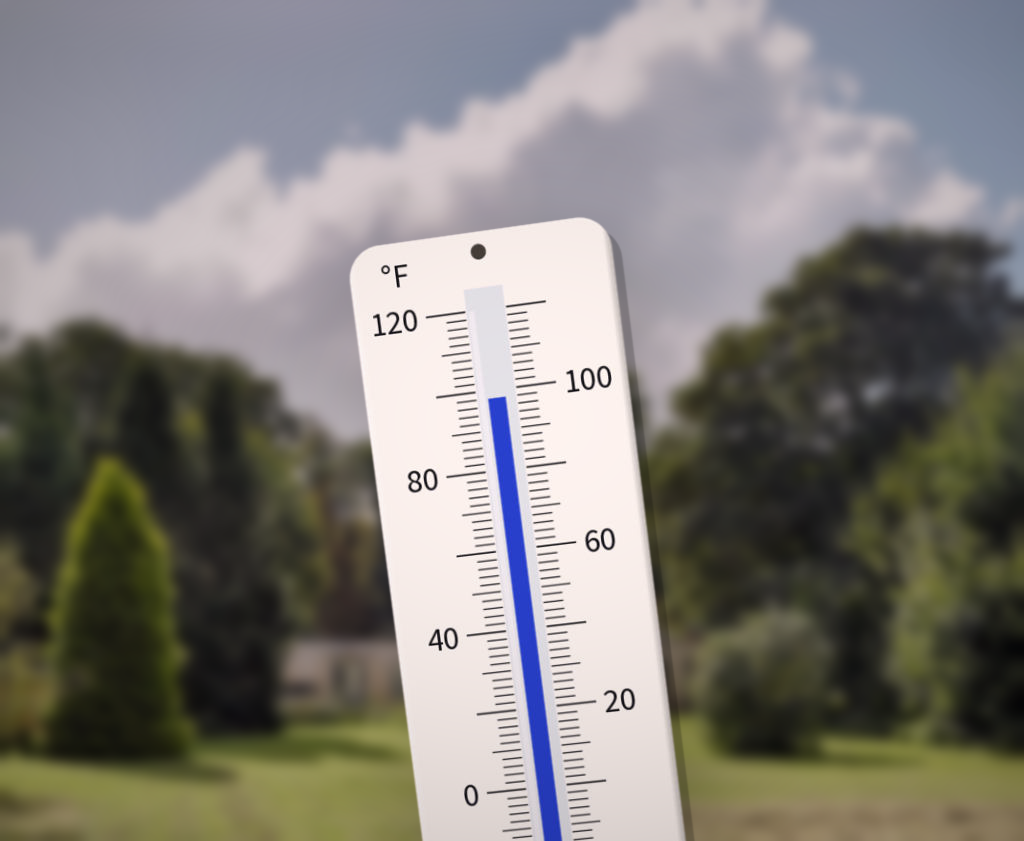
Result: 98 °F
